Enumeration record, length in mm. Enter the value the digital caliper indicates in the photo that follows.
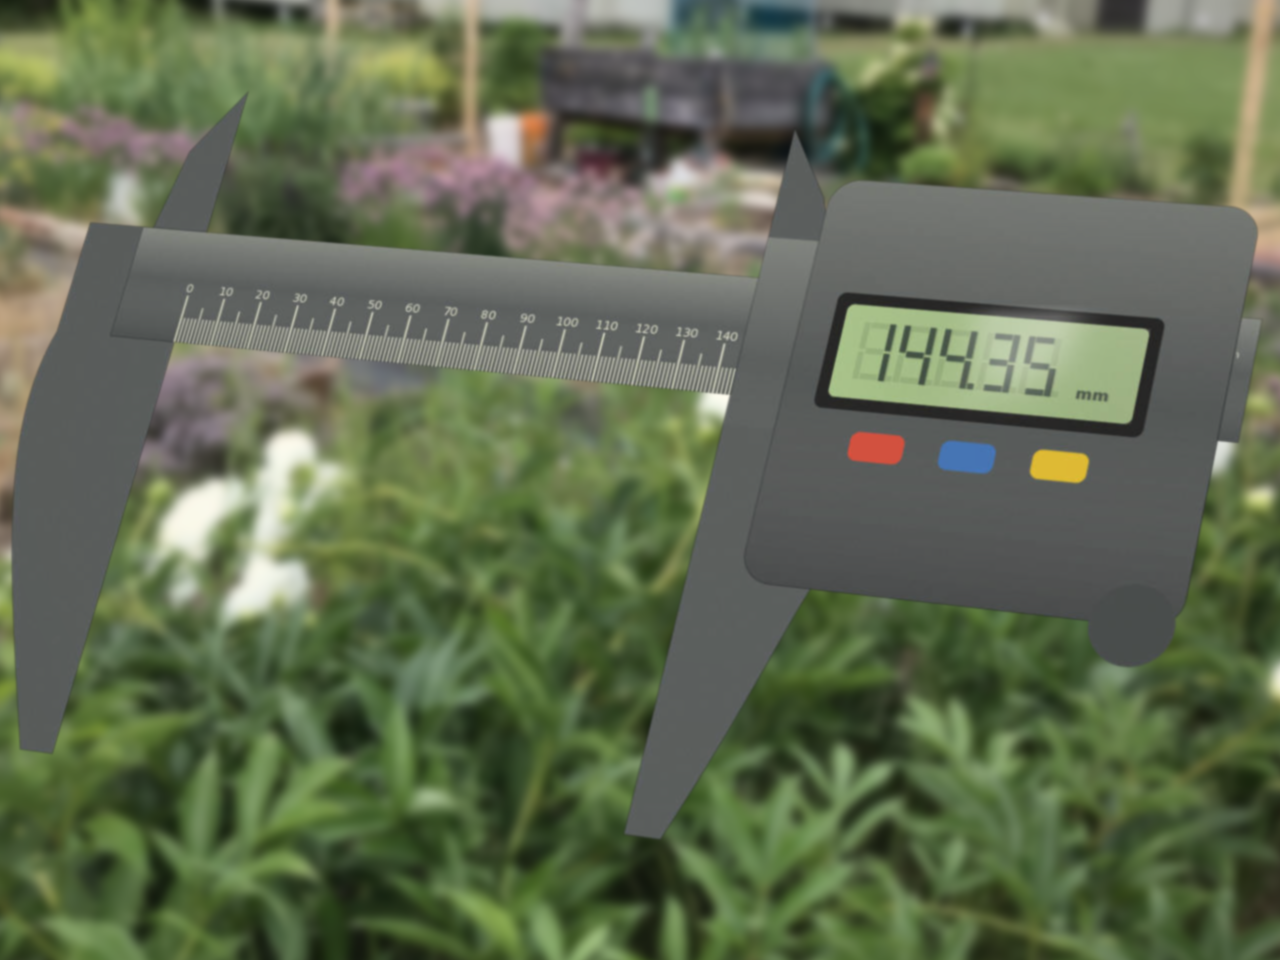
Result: 144.35 mm
